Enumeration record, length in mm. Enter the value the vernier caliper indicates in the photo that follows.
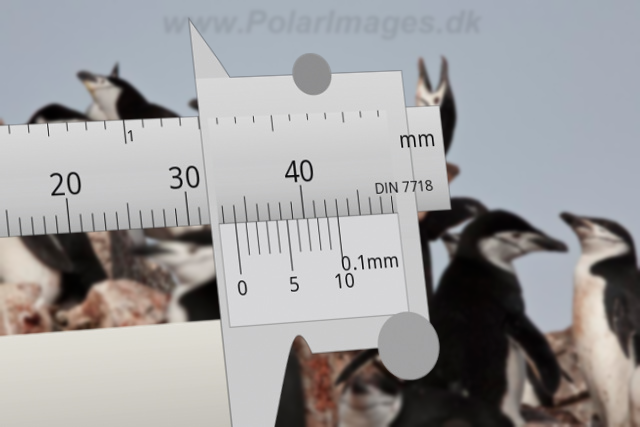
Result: 34.0 mm
